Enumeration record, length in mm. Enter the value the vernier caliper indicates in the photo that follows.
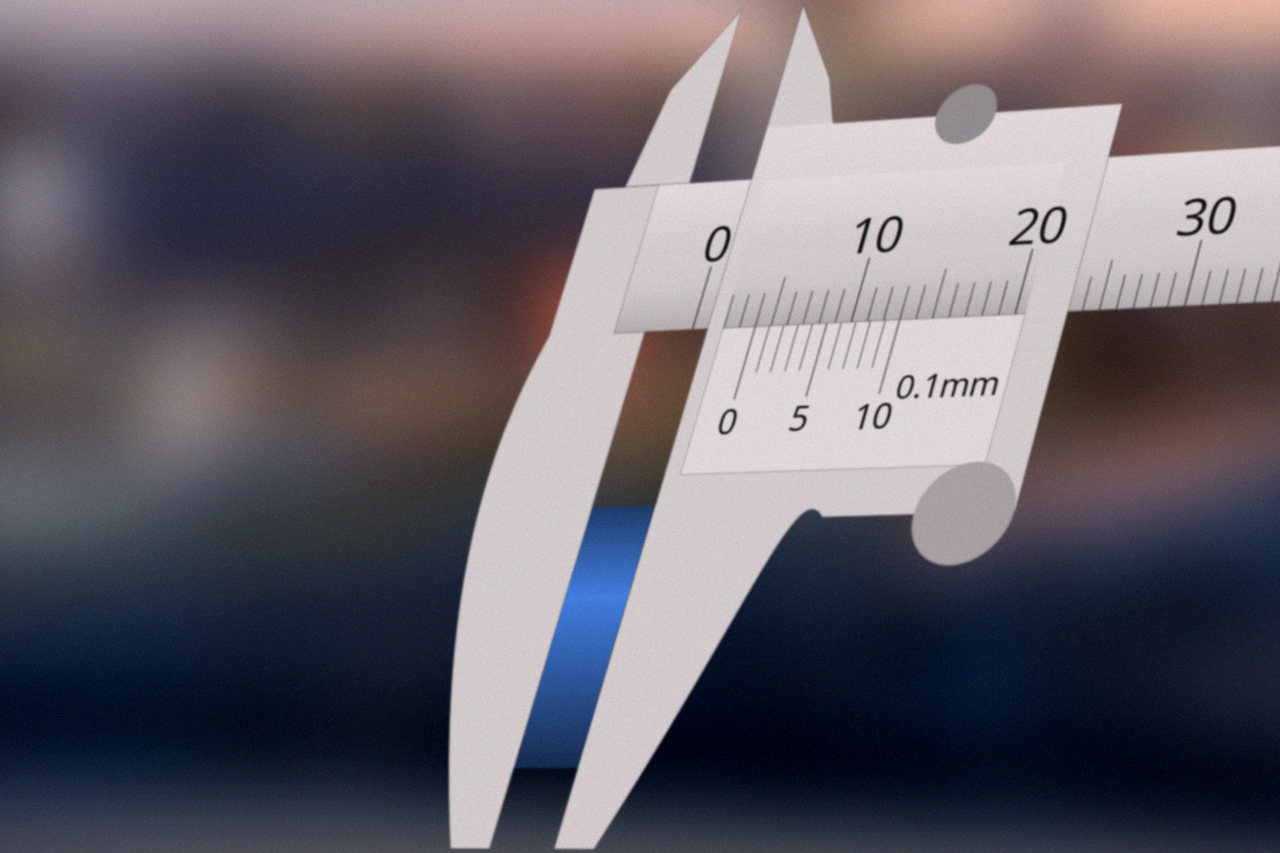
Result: 4.0 mm
